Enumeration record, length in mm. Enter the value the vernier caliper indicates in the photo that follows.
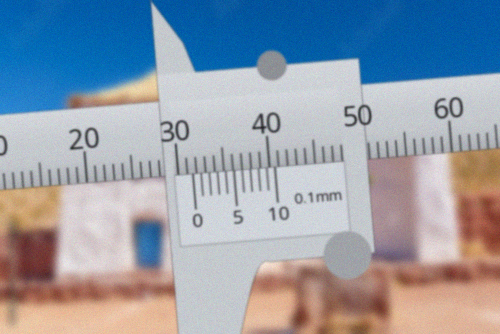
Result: 31.6 mm
